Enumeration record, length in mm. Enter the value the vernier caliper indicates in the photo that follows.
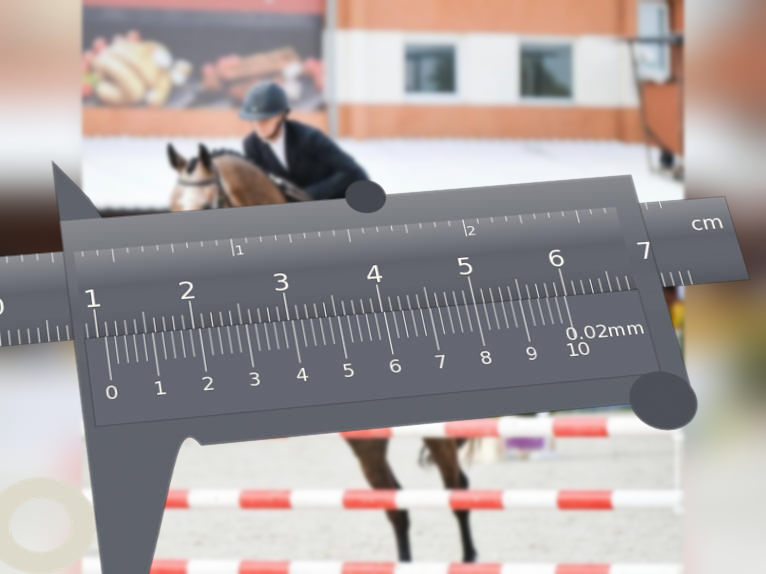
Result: 10.8 mm
